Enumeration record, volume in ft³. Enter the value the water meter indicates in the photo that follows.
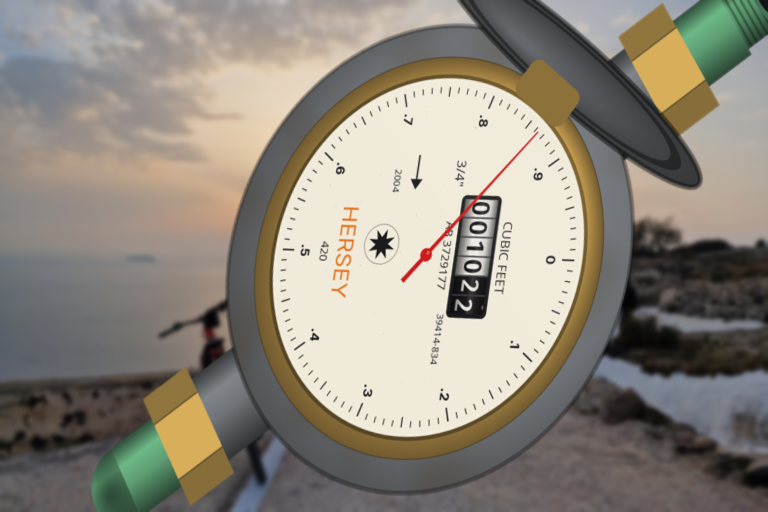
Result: 1021.86 ft³
